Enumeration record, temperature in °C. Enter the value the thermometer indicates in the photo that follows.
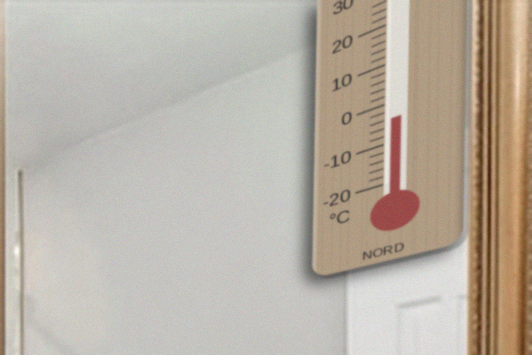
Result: -4 °C
